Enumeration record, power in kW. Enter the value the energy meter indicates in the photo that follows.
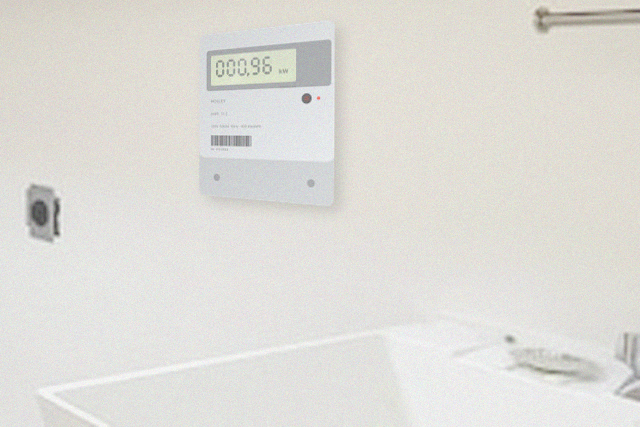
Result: 0.96 kW
